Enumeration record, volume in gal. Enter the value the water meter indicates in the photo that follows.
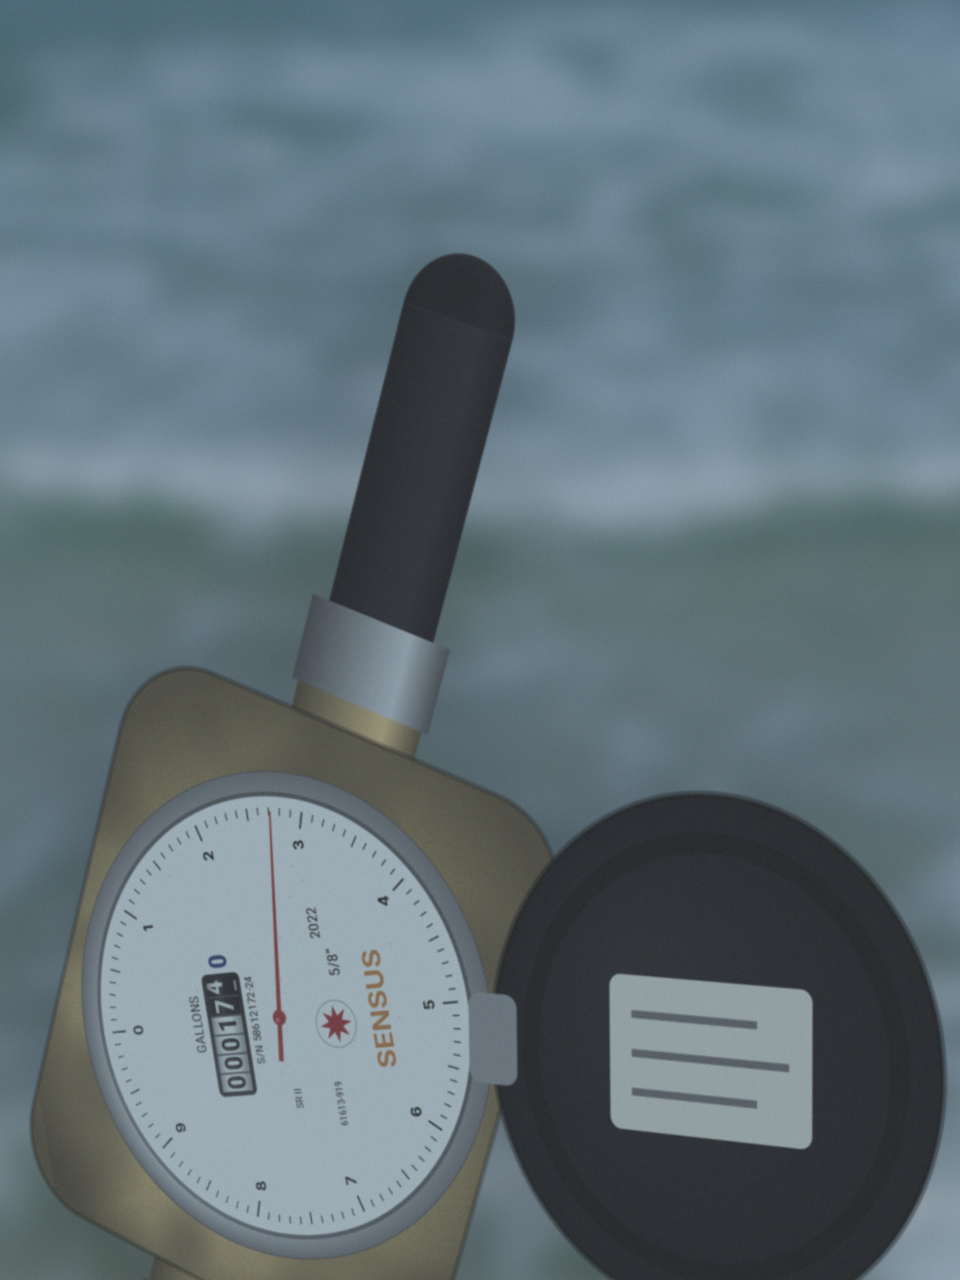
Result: 1742.7 gal
